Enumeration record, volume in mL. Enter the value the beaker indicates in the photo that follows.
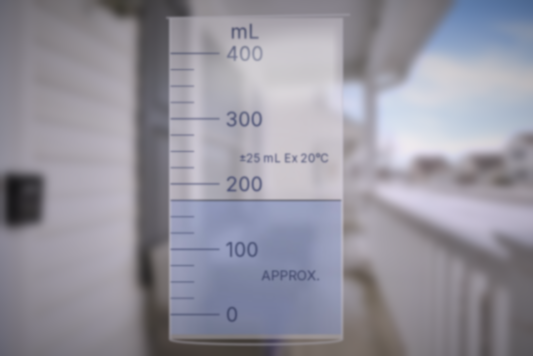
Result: 175 mL
